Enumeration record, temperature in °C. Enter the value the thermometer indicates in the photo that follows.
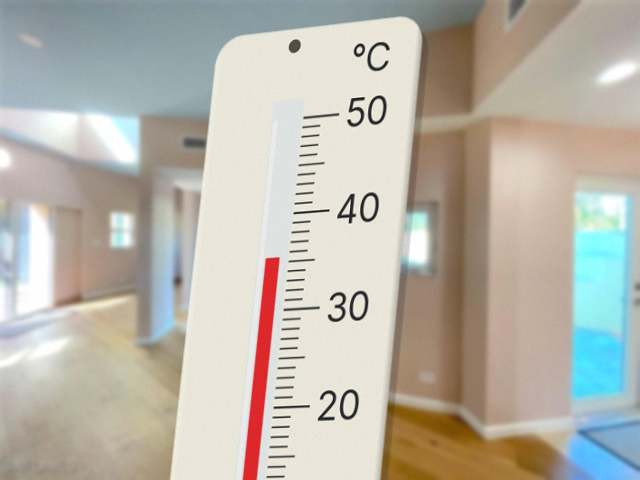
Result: 35.5 °C
